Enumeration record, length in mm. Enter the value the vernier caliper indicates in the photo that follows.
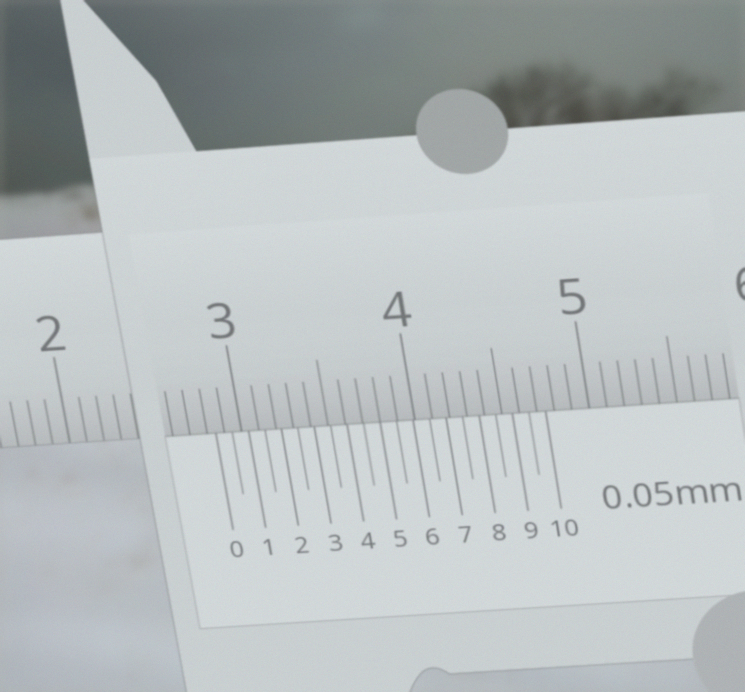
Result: 28.5 mm
